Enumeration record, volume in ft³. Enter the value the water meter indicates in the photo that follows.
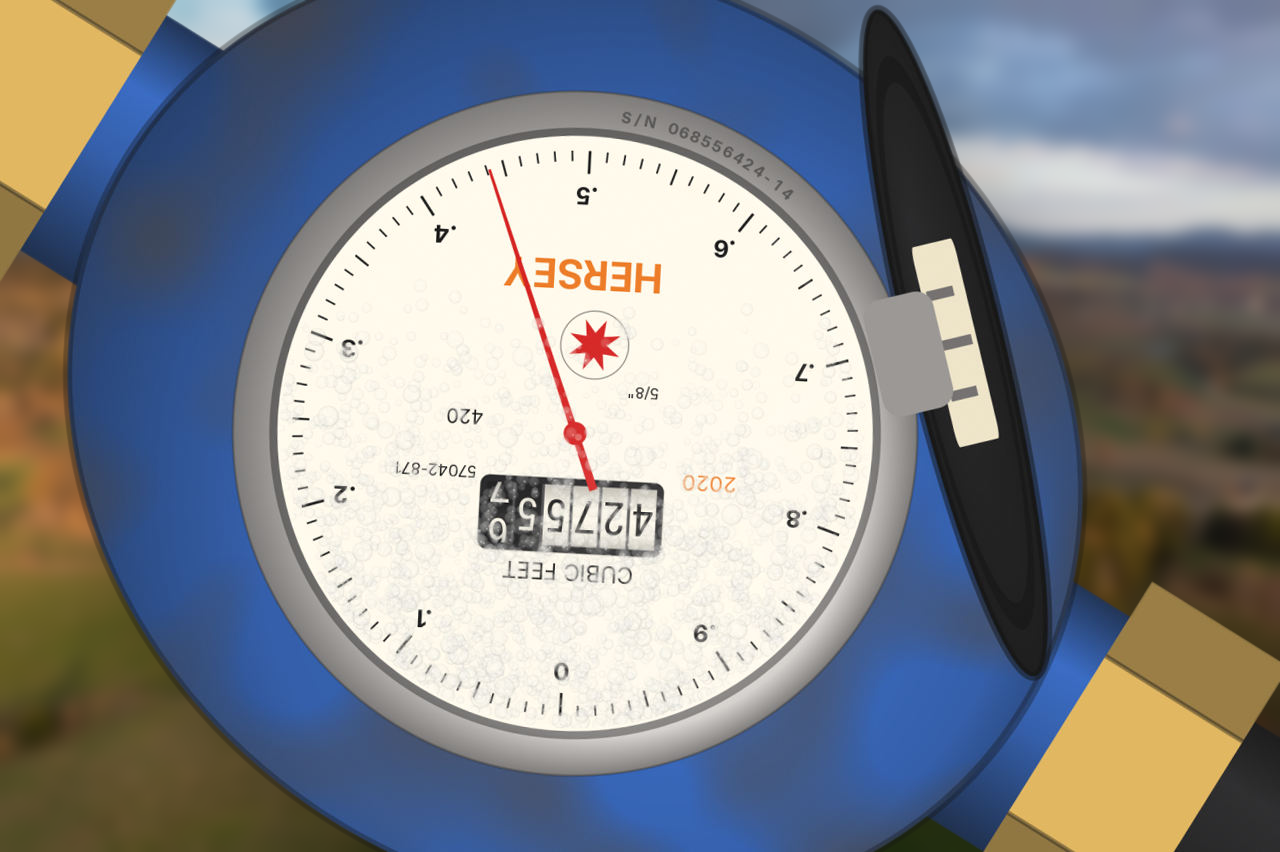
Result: 427556.44 ft³
